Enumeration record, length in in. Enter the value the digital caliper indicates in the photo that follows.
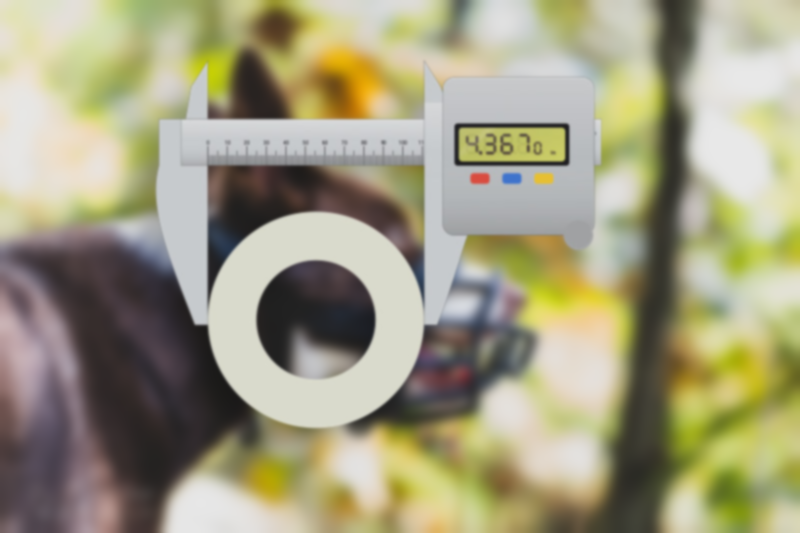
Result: 4.3670 in
